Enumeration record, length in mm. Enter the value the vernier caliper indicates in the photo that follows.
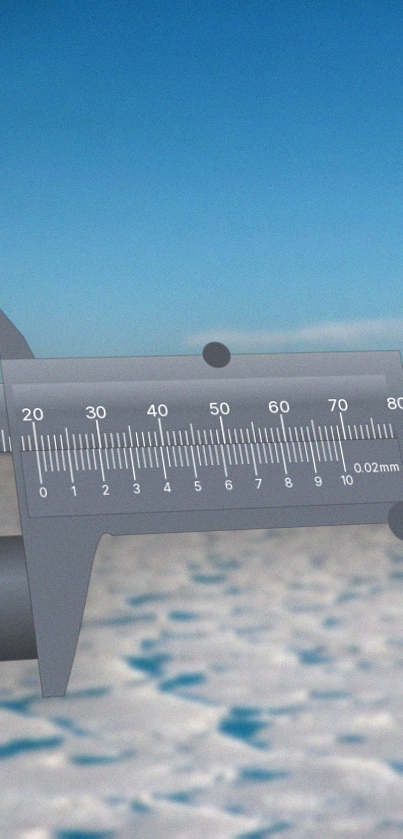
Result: 20.0 mm
